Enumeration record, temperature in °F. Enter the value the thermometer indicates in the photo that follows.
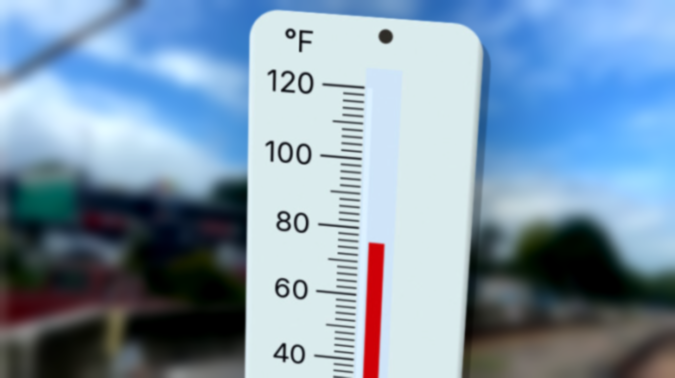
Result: 76 °F
